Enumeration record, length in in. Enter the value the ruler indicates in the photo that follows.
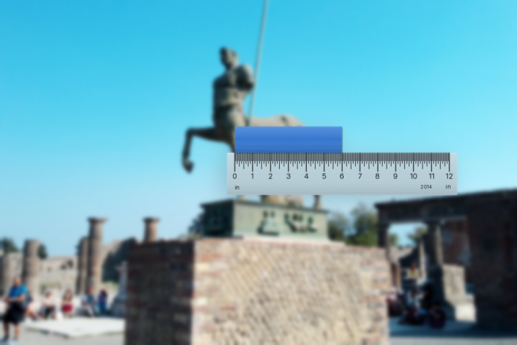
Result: 6 in
